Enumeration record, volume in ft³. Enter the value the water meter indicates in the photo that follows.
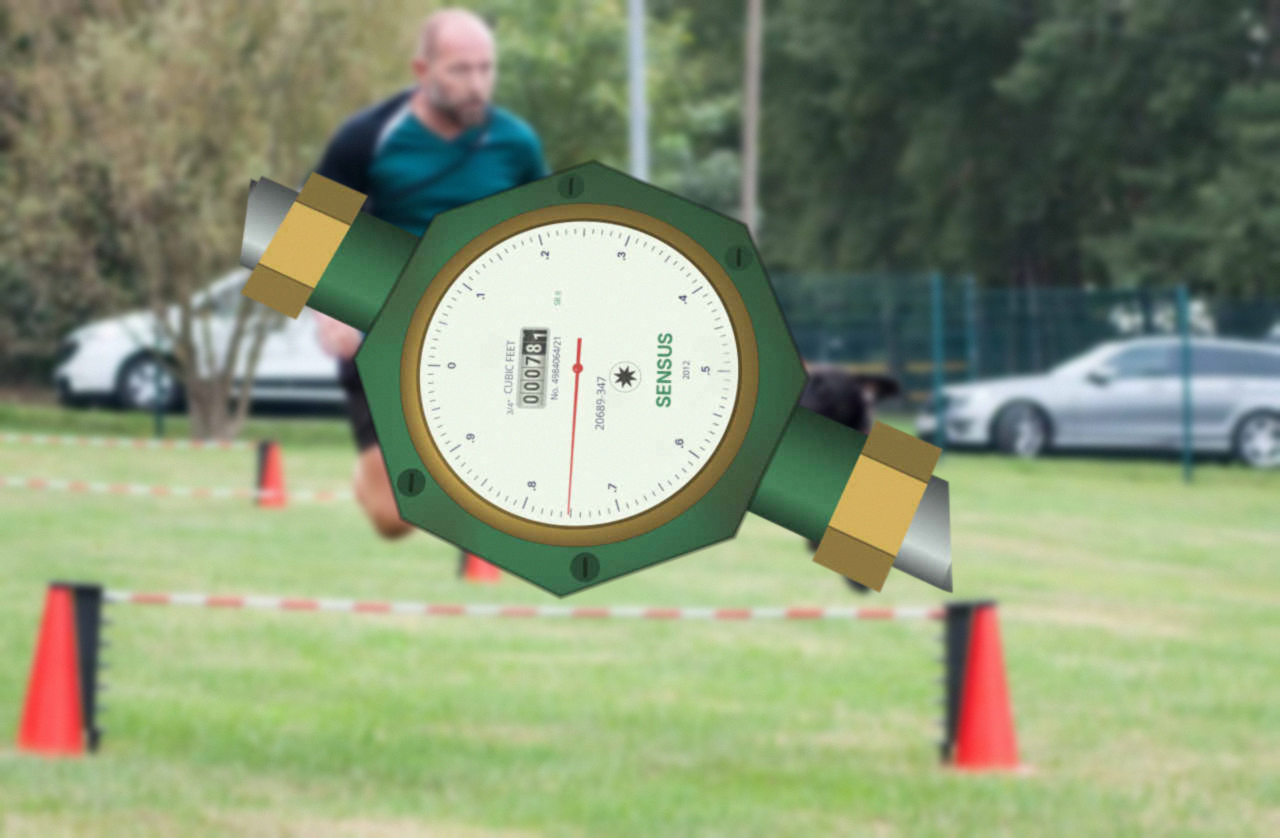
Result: 780.75 ft³
